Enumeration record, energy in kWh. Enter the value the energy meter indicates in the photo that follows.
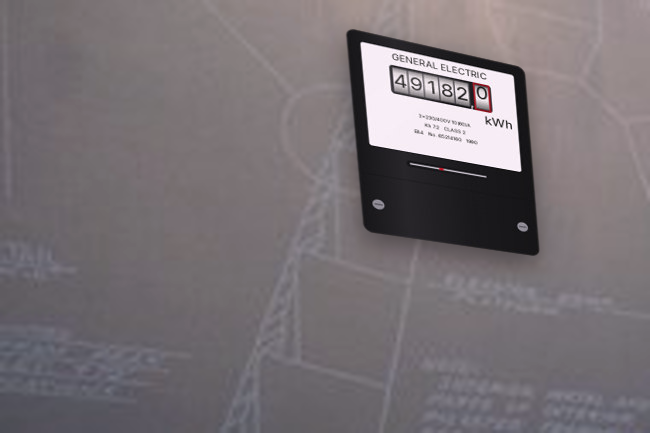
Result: 49182.0 kWh
